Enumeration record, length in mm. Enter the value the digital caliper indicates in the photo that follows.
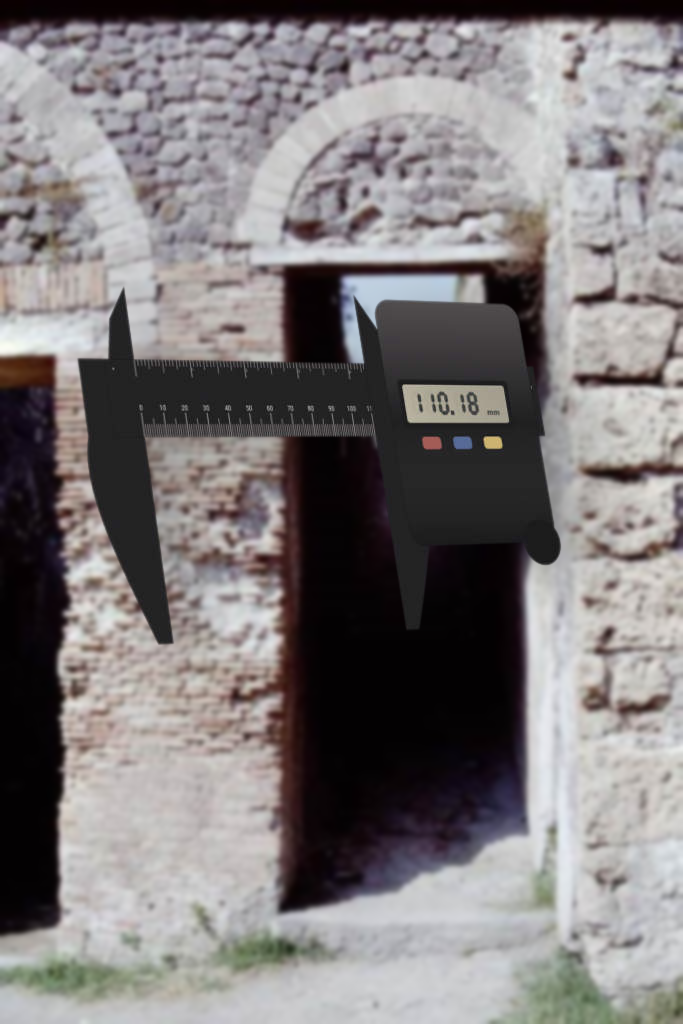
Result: 110.18 mm
